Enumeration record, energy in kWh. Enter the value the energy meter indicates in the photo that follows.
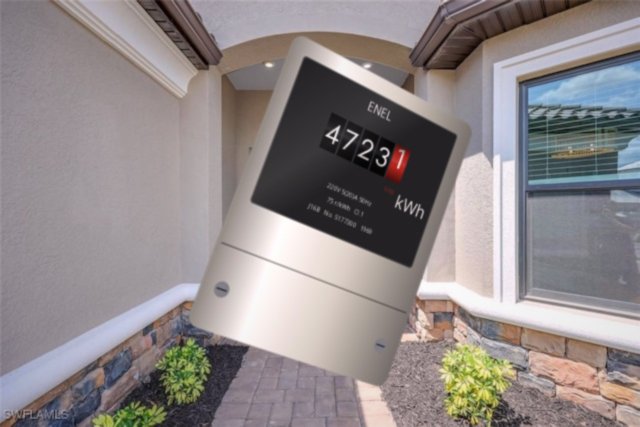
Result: 4723.1 kWh
